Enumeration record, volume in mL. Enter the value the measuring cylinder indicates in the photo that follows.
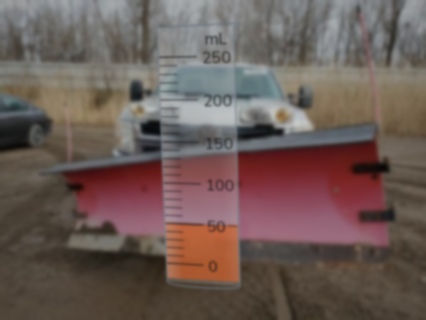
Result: 50 mL
